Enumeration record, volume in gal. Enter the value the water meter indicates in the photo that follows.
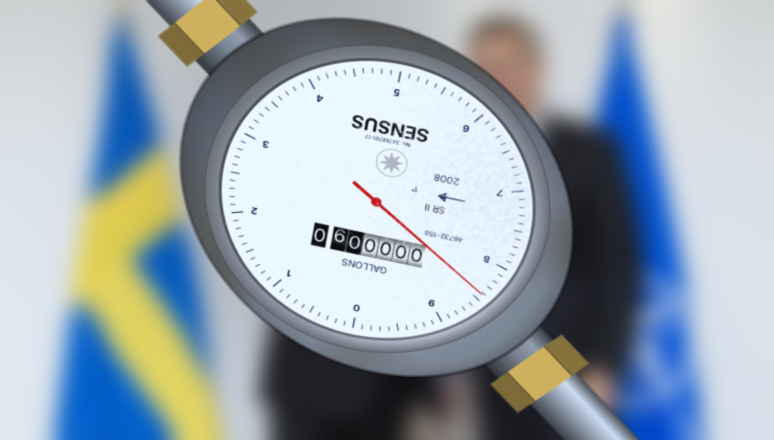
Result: 88.4 gal
